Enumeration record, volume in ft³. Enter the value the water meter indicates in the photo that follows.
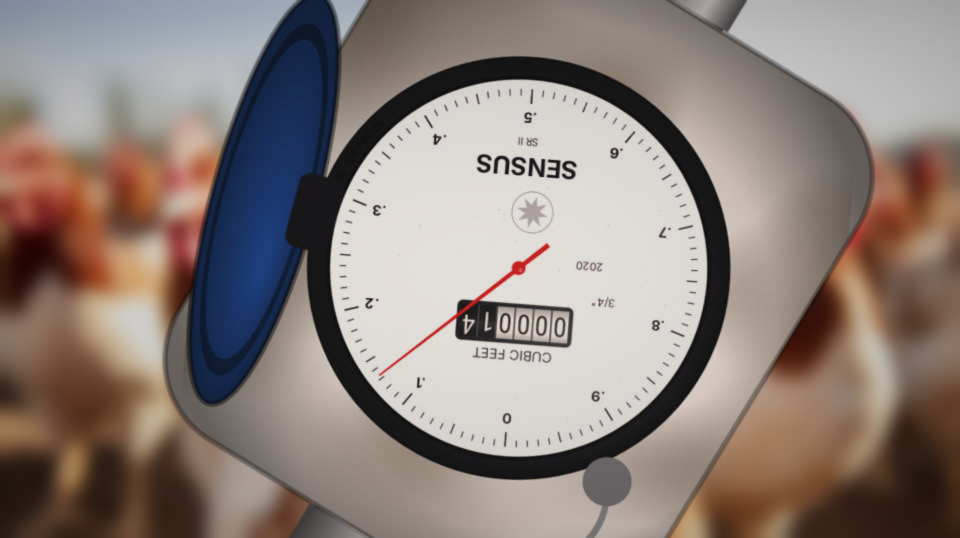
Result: 14.13 ft³
